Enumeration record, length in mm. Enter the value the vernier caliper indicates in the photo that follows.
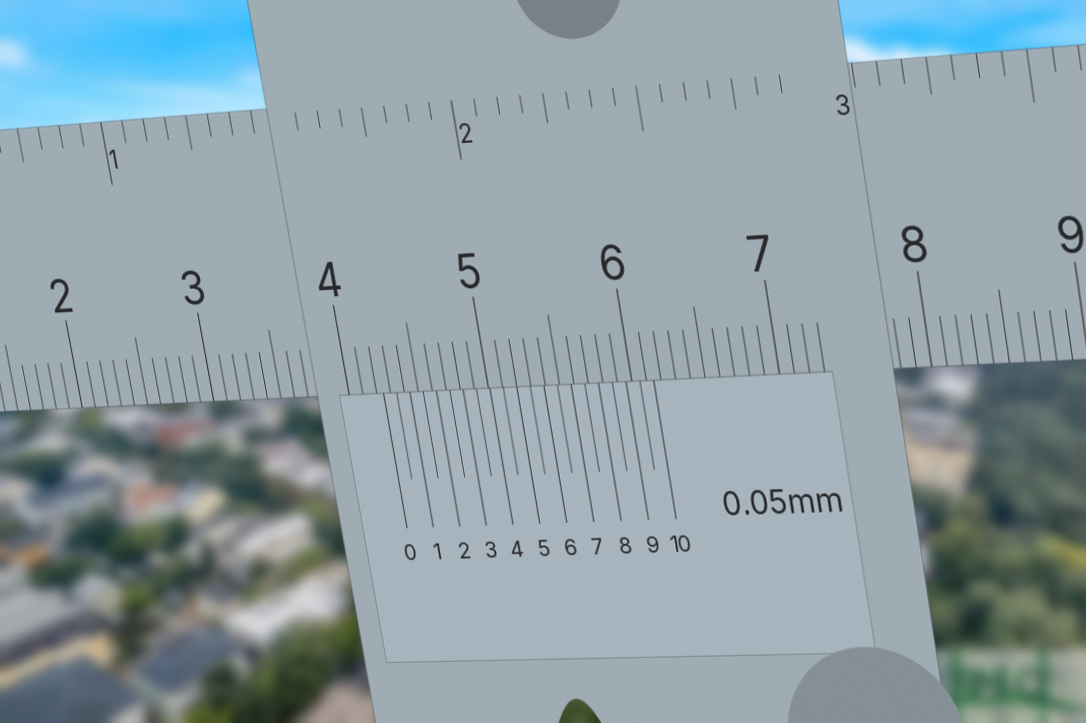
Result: 42.5 mm
